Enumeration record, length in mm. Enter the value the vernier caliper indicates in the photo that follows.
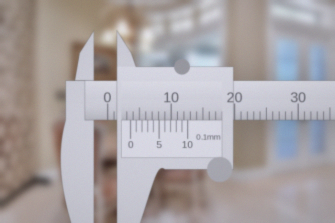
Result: 3.6 mm
